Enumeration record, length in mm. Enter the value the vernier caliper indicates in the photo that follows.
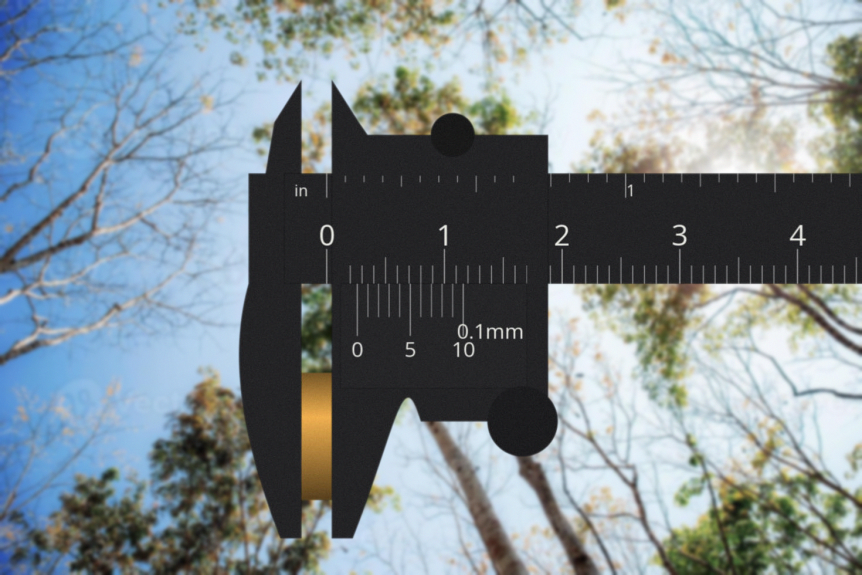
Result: 2.6 mm
